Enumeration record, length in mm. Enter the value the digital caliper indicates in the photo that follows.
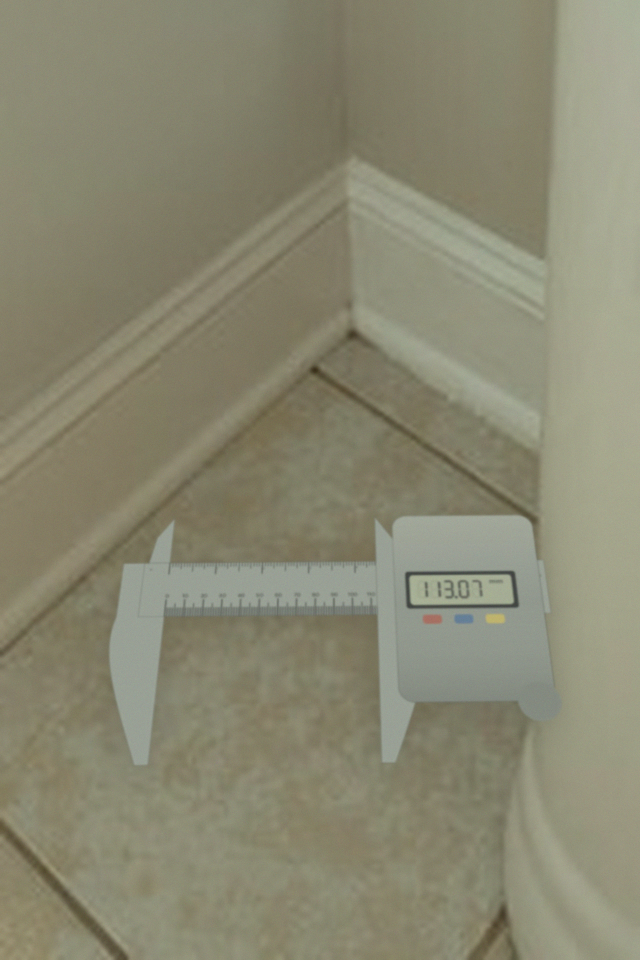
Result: 113.07 mm
